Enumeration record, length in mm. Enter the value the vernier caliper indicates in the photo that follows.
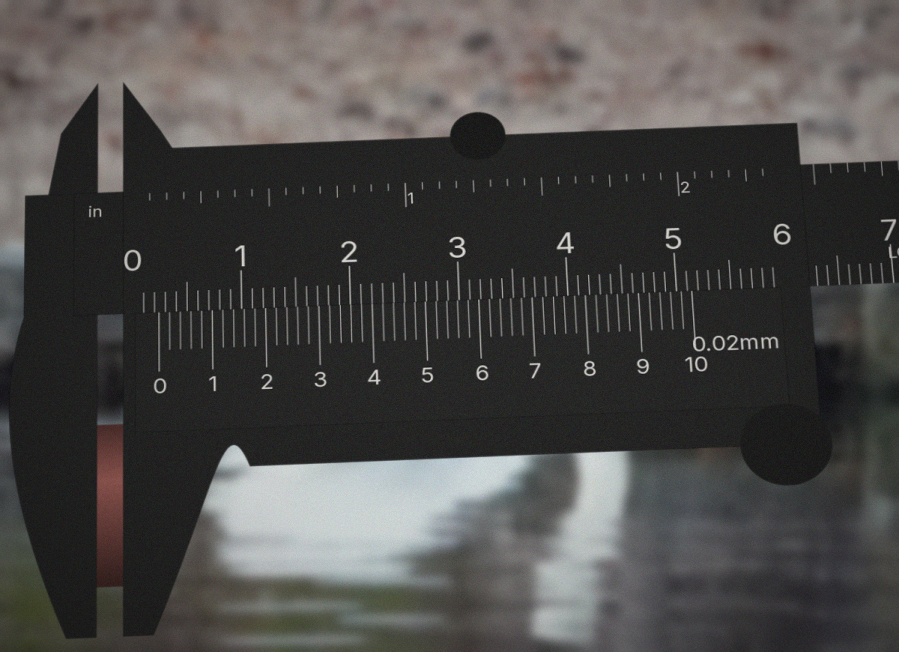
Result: 2.4 mm
